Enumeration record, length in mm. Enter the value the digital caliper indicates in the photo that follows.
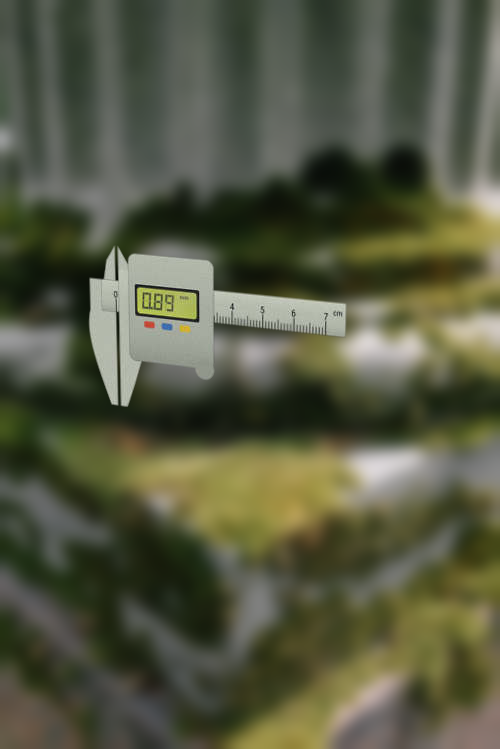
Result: 0.89 mm
